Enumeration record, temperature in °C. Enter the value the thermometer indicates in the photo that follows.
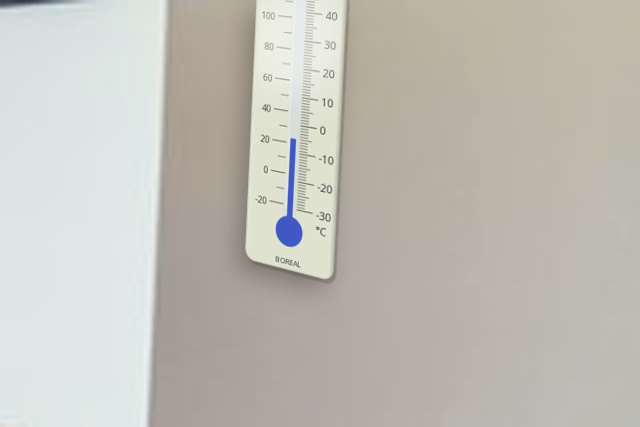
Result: -5 °C
